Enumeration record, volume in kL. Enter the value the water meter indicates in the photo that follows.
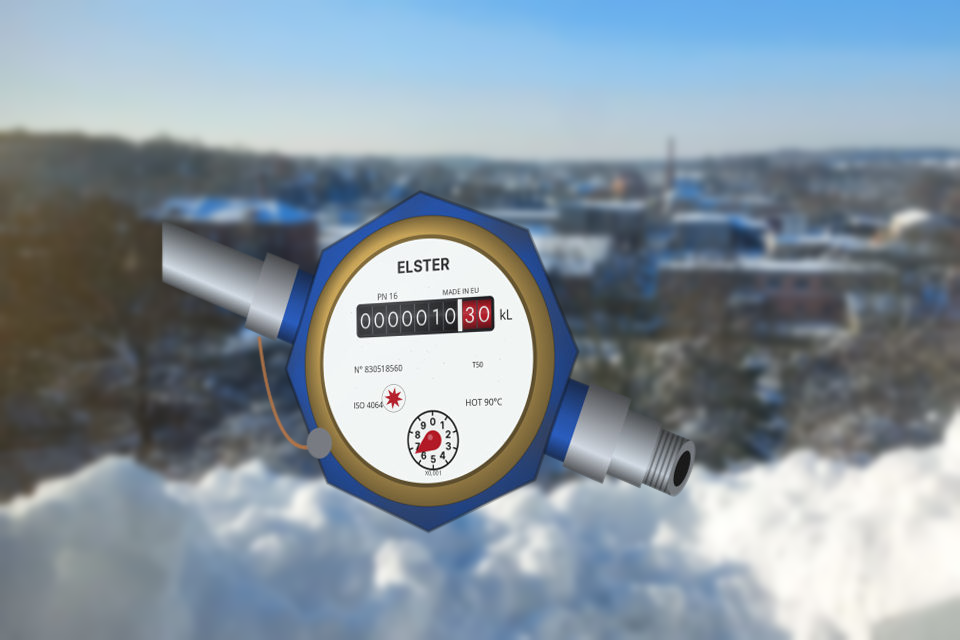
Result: 10.306 kL
